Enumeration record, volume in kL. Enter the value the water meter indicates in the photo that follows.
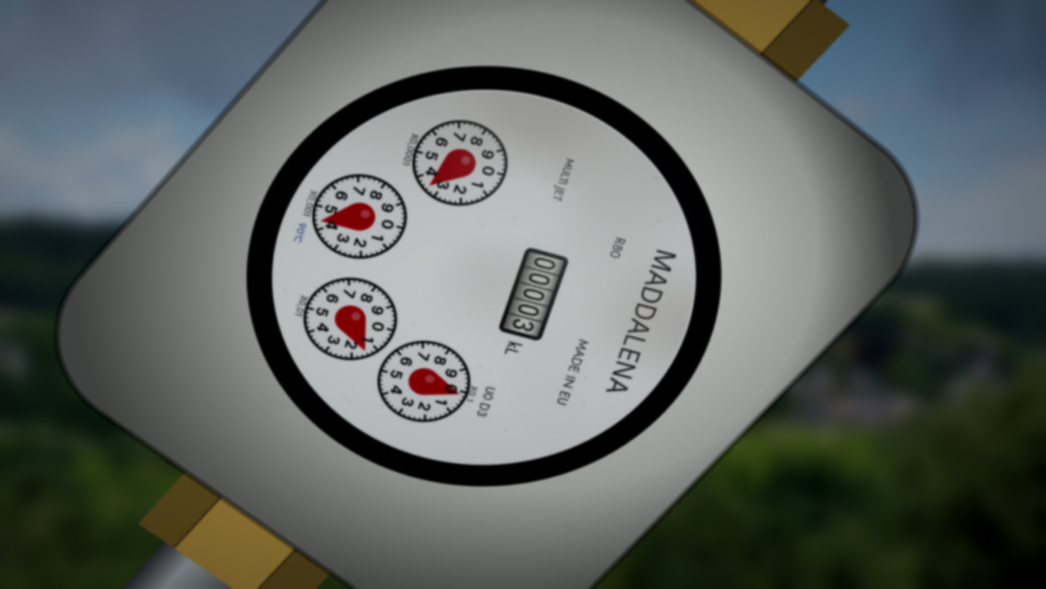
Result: 3.0143 kL
